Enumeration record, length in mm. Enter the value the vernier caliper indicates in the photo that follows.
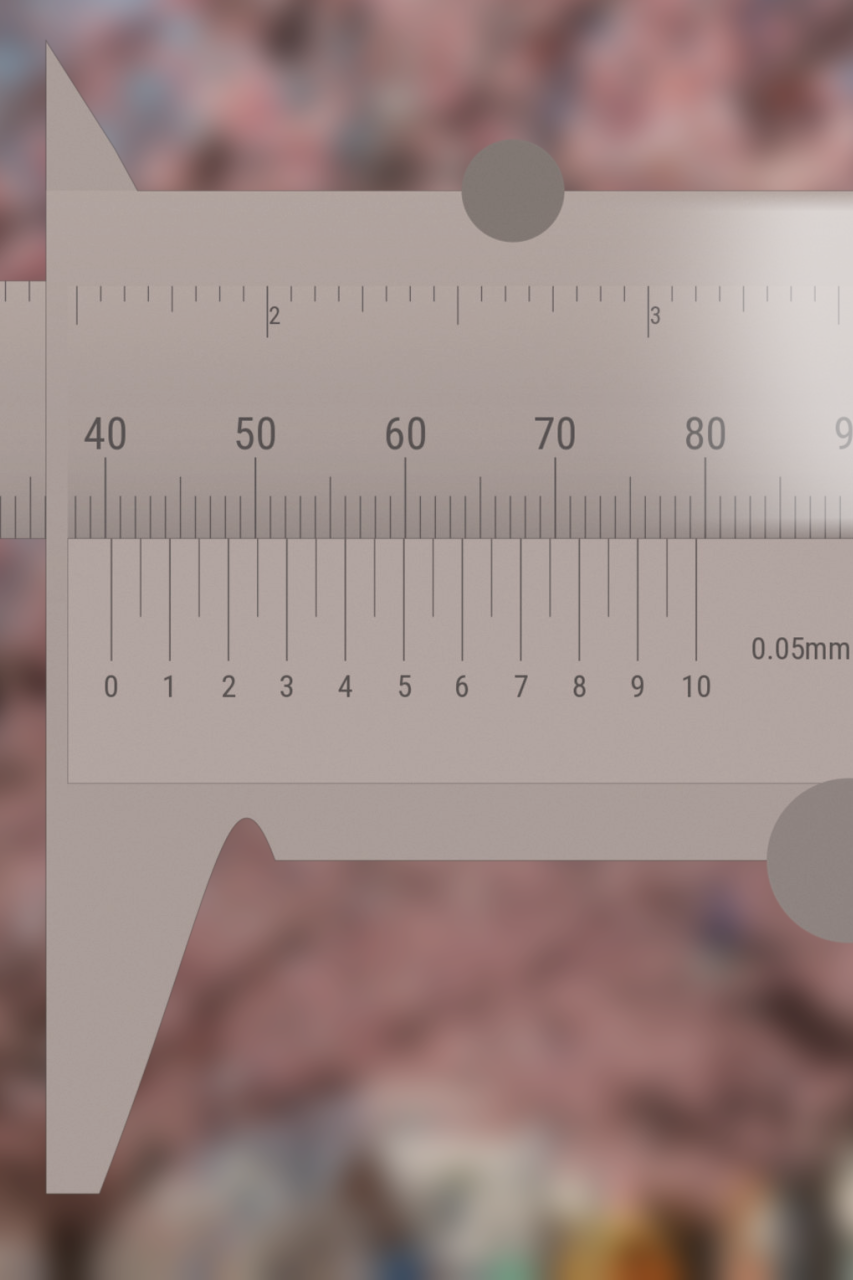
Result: 40.4 mm
